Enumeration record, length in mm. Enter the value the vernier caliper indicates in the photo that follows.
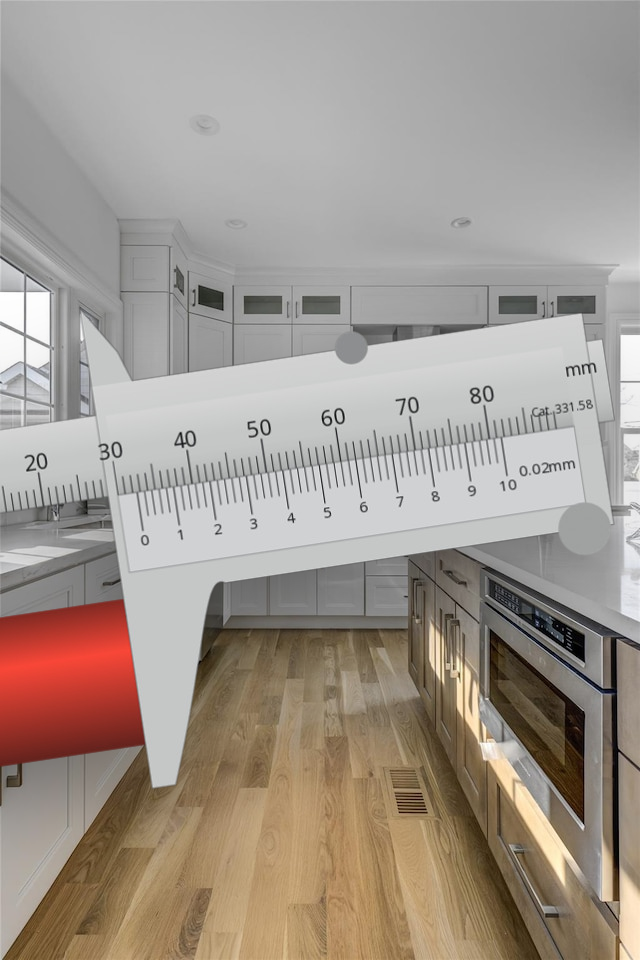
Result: 32.6 mm
